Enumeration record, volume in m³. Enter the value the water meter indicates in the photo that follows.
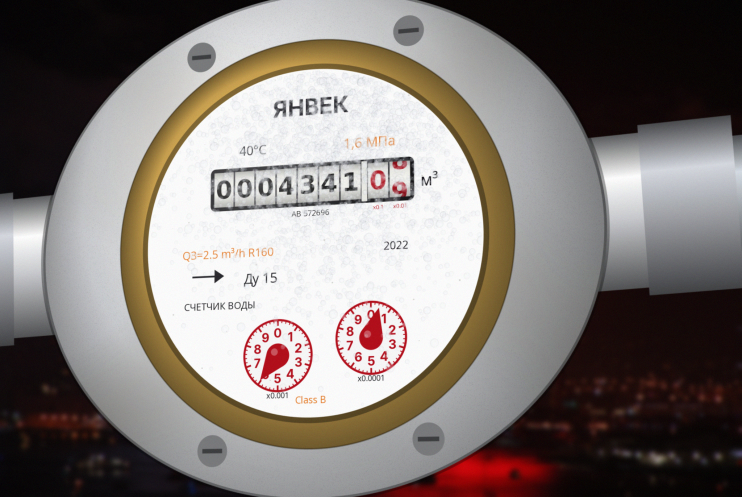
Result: 4341.0860 m³
